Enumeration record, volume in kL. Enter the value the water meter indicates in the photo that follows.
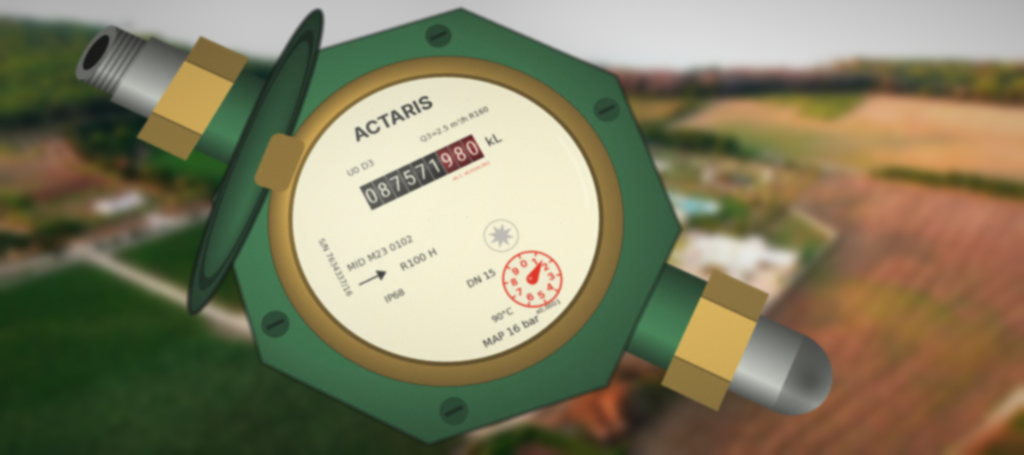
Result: 87571.9801 kL
